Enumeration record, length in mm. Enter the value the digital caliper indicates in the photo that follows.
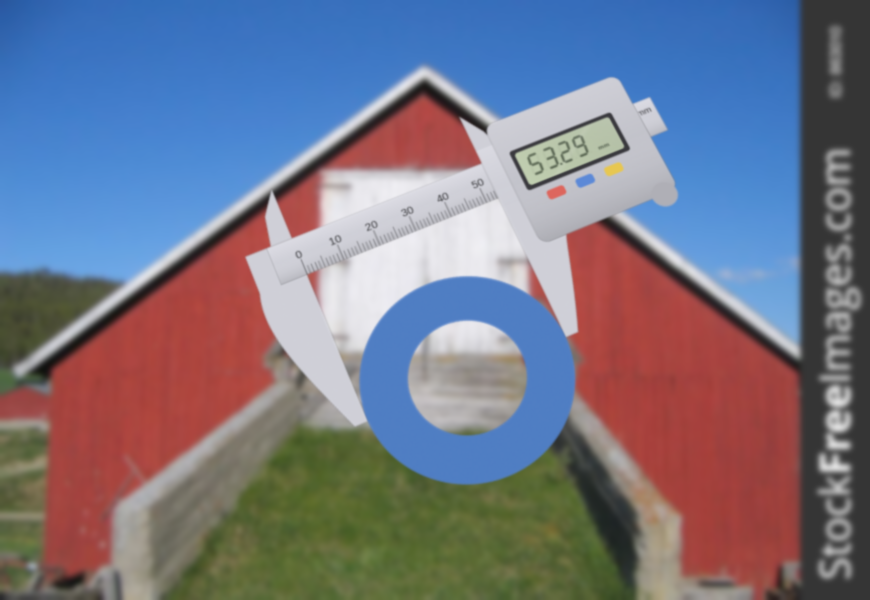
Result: 53.29 mm
